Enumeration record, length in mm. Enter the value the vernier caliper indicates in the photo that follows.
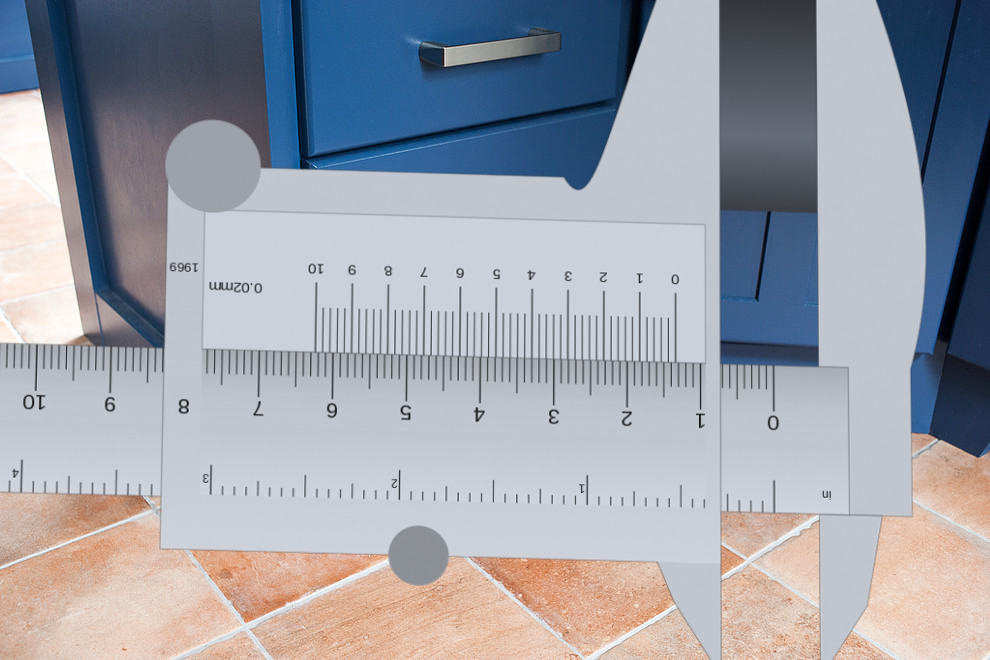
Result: 13.4 mm
